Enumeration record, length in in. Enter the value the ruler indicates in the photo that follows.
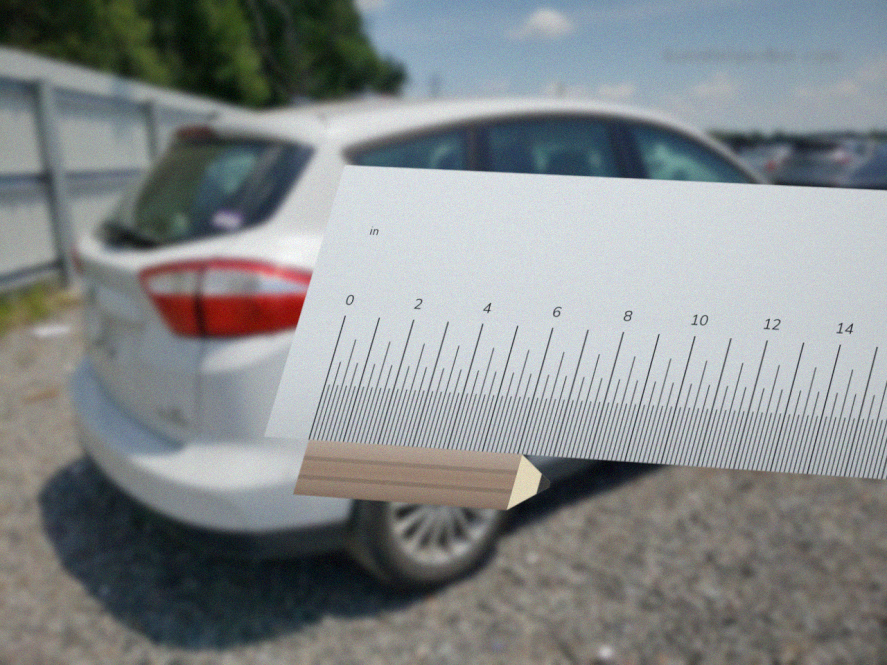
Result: 7.125 in
